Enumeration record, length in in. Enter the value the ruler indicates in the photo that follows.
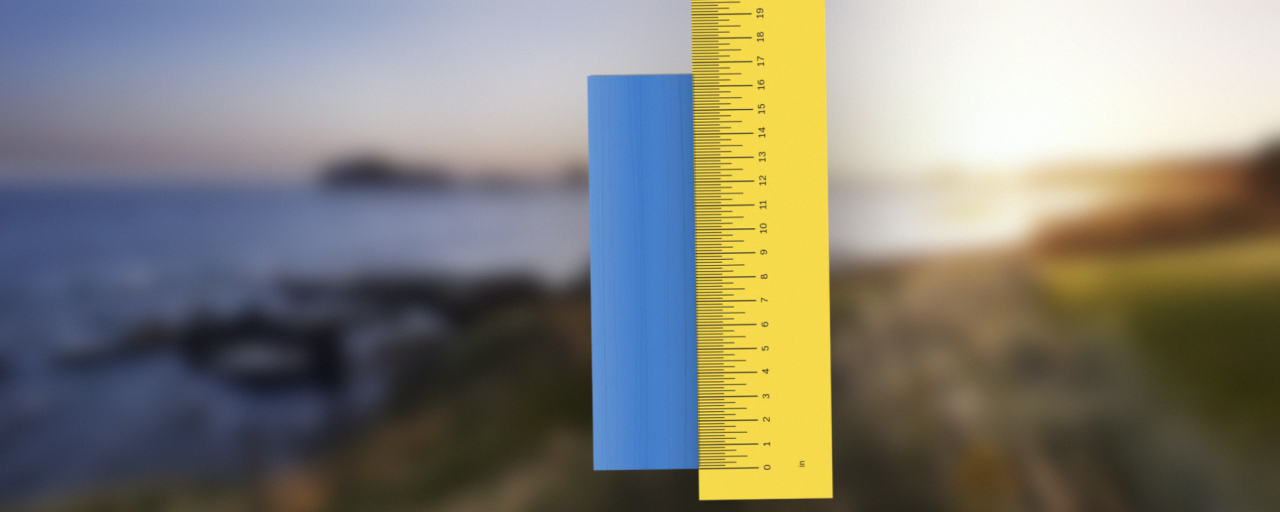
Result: 16.5 in
